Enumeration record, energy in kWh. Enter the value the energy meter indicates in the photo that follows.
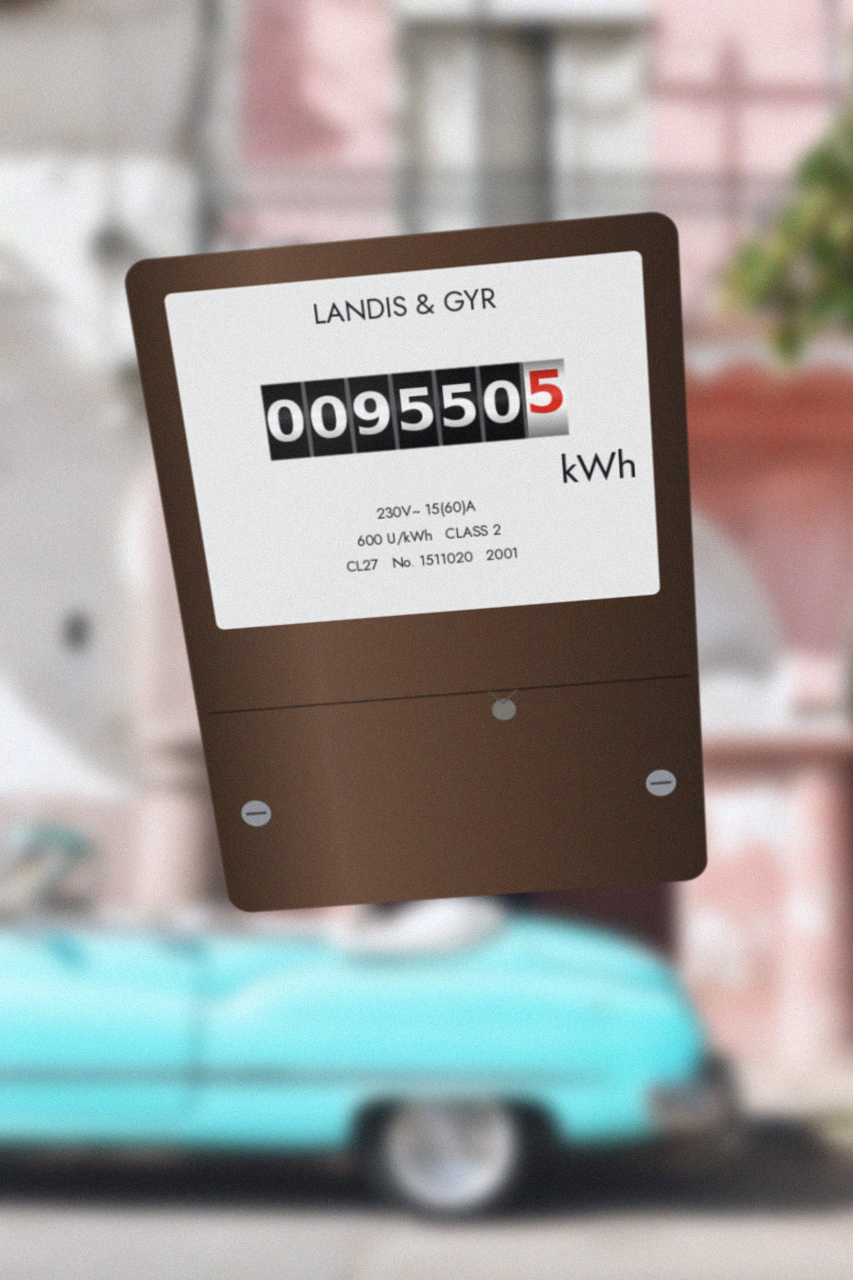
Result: 9550.5 kWh
